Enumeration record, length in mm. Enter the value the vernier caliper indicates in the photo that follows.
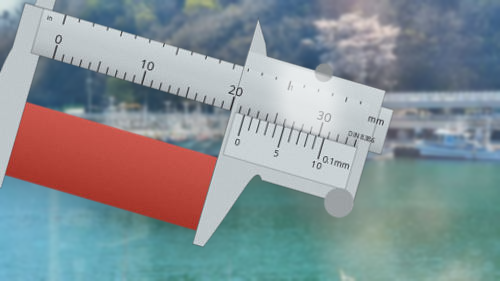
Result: 21.6 mm
